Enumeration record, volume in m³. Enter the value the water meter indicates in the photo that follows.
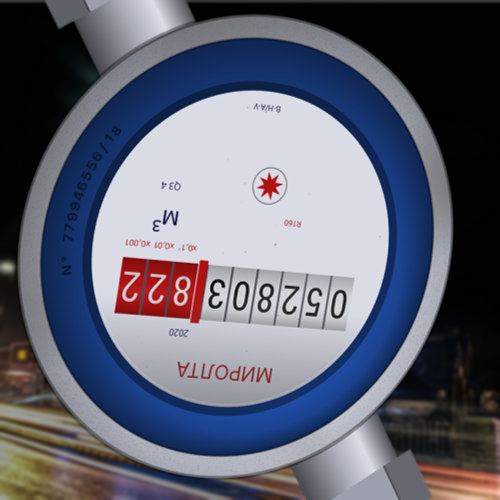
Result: 52803.822 m³
